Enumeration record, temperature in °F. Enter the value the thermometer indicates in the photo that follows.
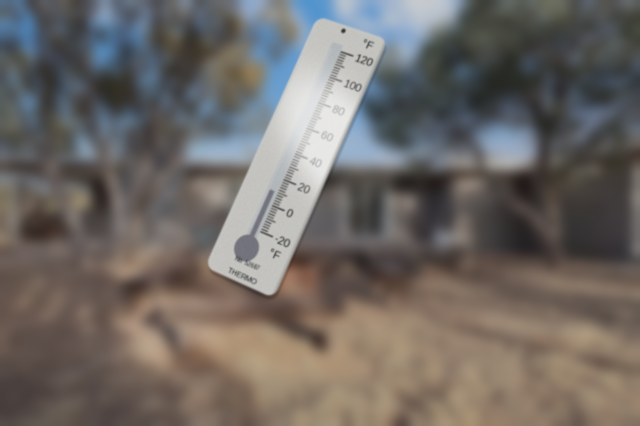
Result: 10 °F
